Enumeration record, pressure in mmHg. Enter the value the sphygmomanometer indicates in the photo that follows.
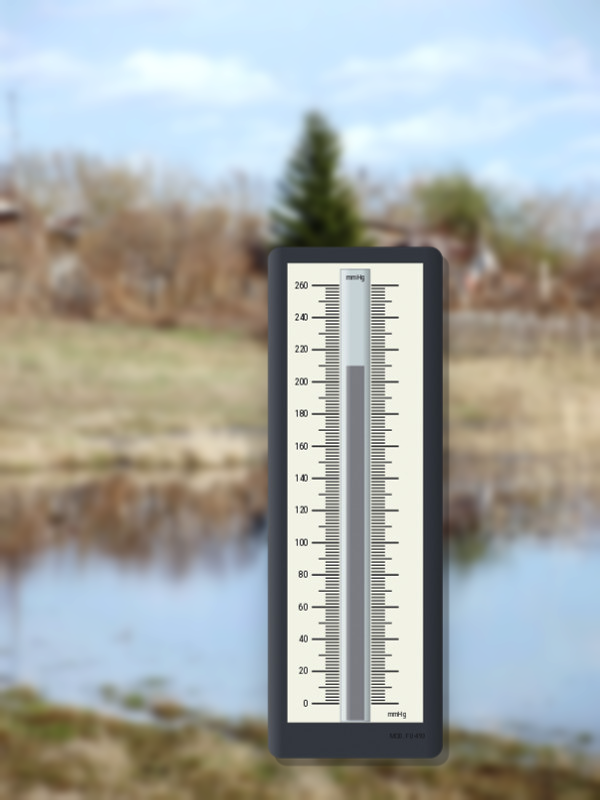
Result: 210 mmHg
